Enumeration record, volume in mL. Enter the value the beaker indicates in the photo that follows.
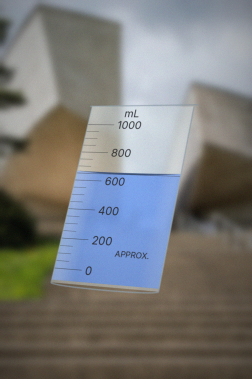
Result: 650 mL
